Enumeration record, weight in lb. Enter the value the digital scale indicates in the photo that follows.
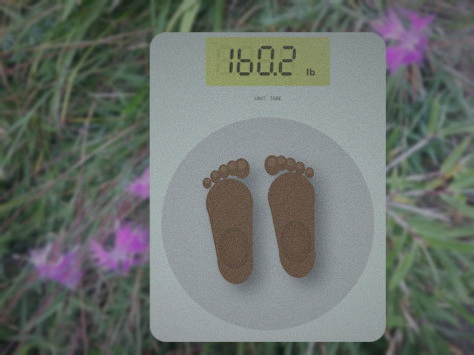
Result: 160.2 lb
